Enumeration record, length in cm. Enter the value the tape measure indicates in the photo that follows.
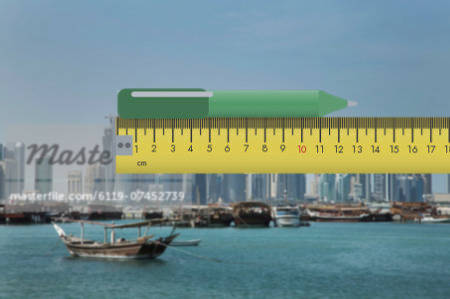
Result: 13 cm
